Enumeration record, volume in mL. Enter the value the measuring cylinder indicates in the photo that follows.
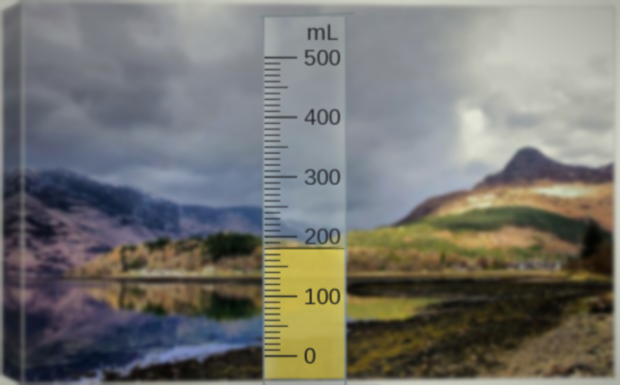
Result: 180 mL
